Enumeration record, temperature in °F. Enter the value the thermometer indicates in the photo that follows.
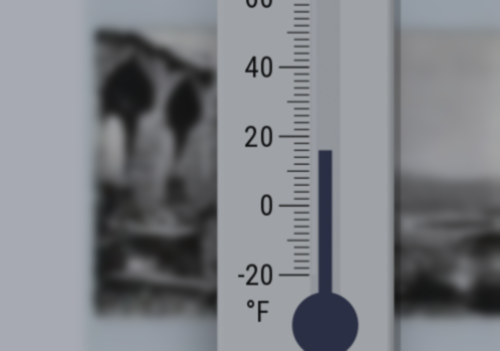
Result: 16 °F
